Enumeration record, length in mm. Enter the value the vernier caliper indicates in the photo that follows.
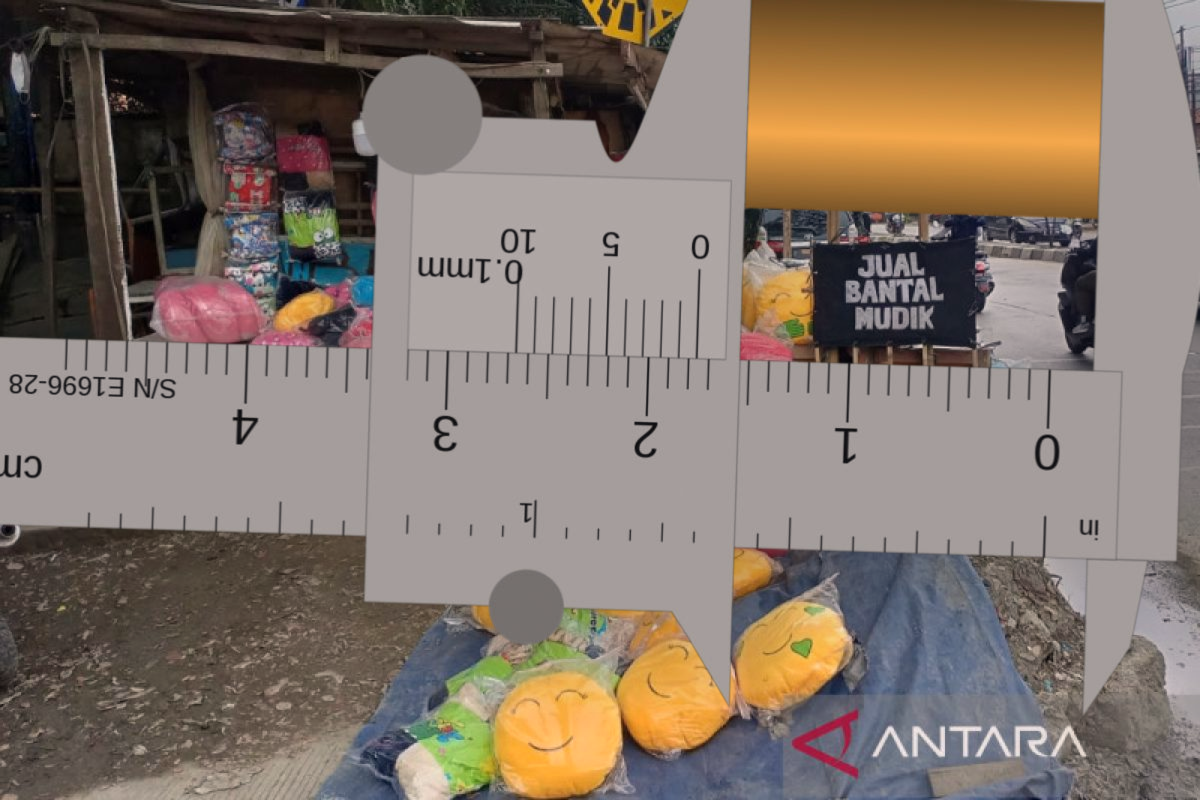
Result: 17.6 mm
